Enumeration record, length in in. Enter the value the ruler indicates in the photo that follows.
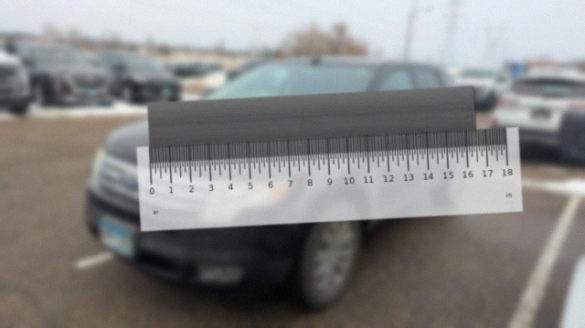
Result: 16.5 in
